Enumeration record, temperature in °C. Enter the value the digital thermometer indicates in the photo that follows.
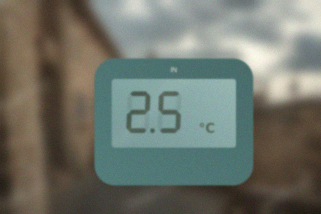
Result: 2.5 °C
